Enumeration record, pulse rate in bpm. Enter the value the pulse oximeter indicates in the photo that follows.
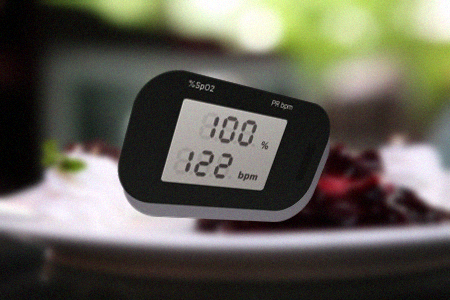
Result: 122 bpm
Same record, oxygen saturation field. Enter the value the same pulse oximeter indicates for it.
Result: 100 %
